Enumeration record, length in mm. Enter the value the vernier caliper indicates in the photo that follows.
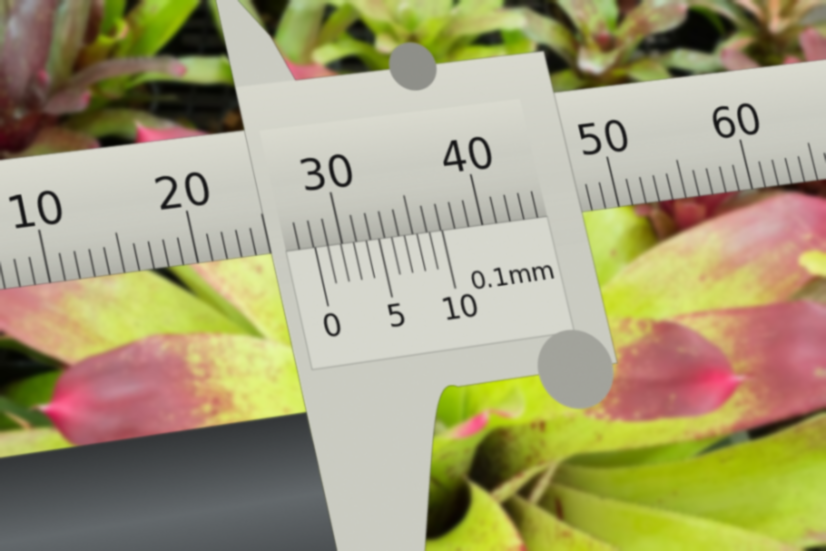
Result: 28.1 mm
